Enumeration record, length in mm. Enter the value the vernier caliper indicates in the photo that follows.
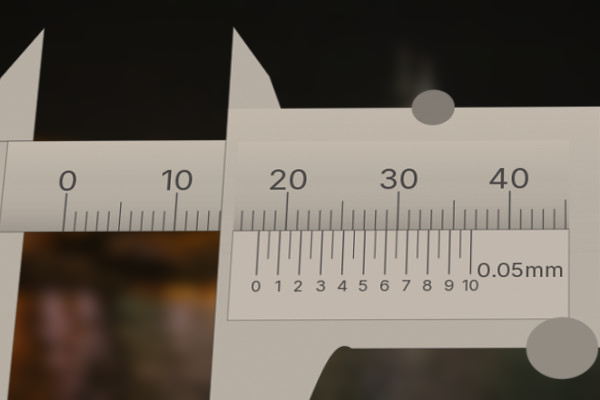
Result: 17.6 mm
